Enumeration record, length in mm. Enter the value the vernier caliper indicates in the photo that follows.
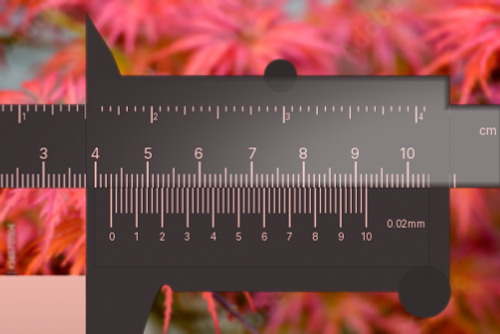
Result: 43.0 mm
